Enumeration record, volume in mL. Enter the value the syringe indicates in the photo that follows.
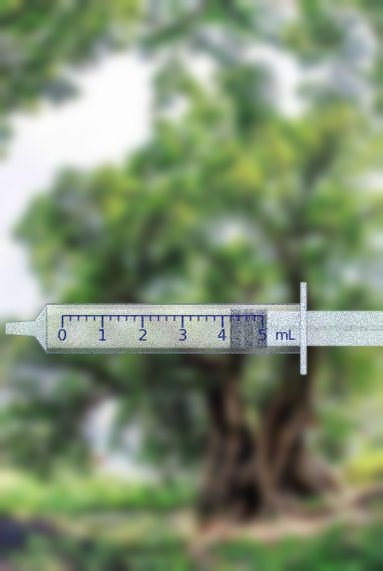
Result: 4.2 mL
